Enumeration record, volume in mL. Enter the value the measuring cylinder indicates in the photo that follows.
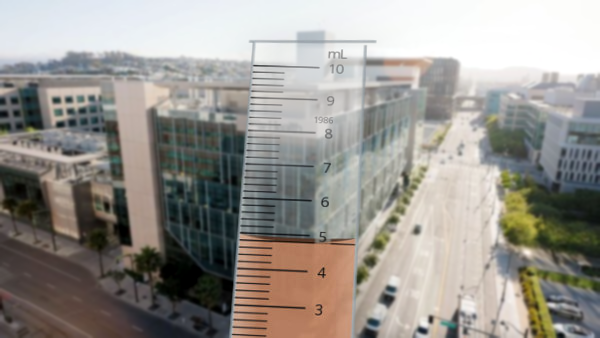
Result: 4.8 mL
